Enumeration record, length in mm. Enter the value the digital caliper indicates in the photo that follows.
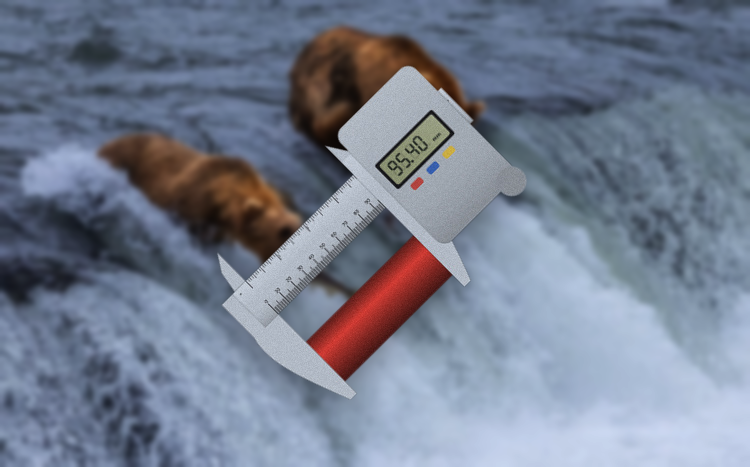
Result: 95.40 mm
